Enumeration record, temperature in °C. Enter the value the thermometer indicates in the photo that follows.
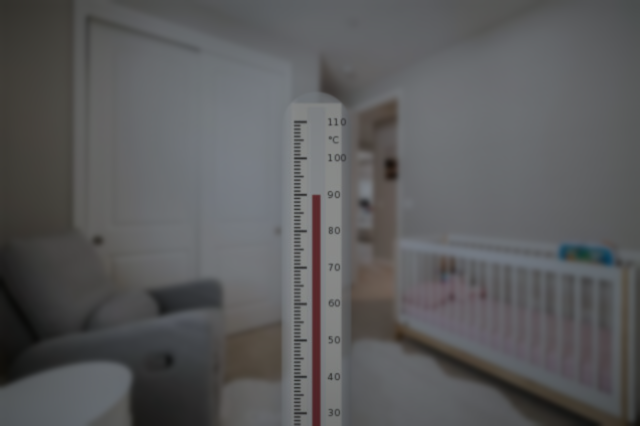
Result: 90 °C
